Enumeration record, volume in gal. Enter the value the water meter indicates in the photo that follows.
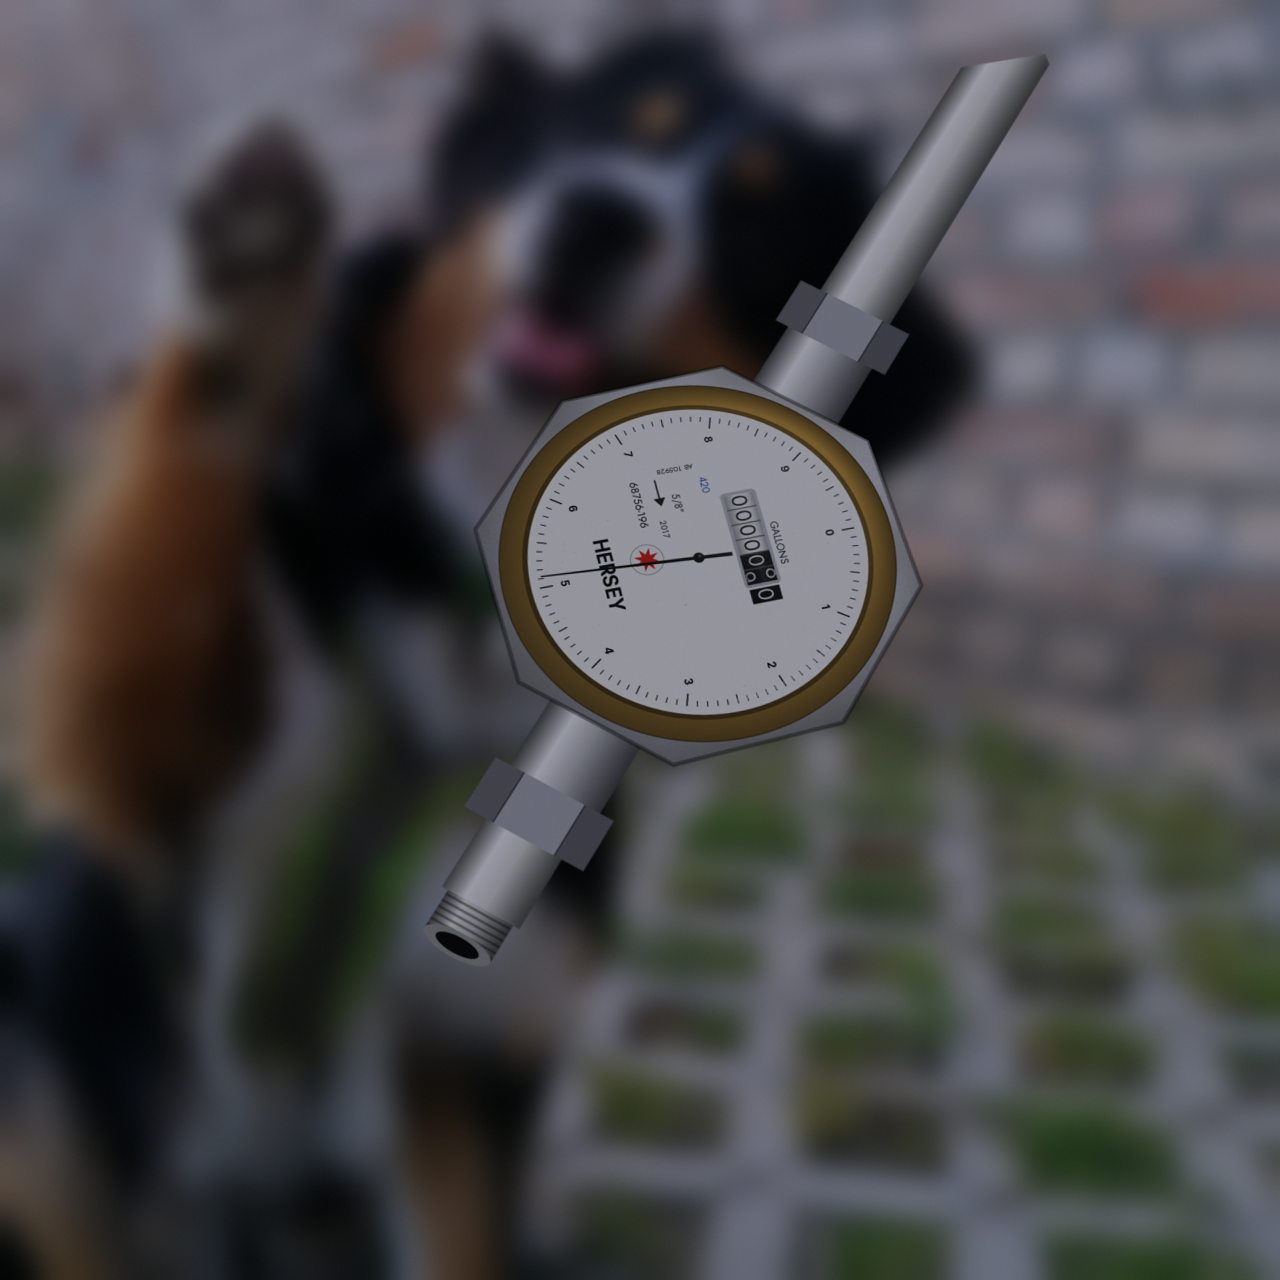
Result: 85.1 gal
